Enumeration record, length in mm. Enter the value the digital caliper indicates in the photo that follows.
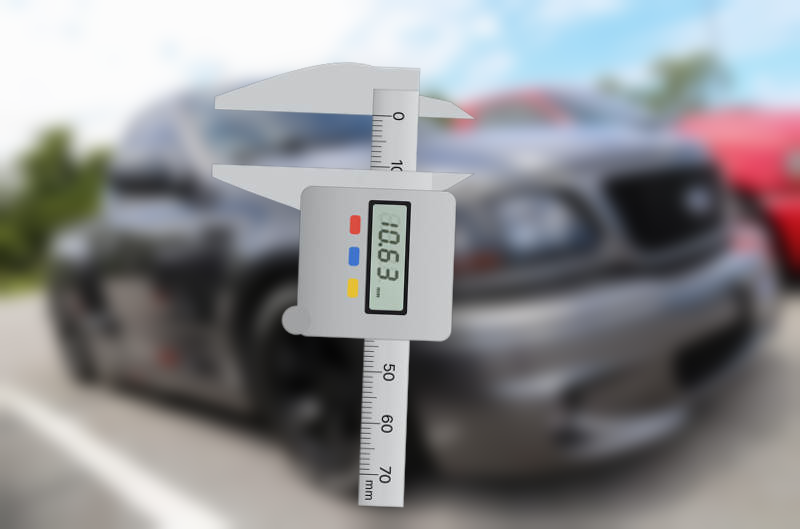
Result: 10.63 mm
